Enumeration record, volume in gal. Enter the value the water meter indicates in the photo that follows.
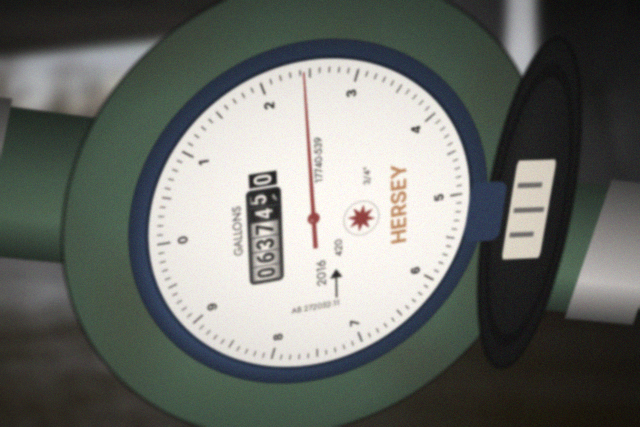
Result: 637452.4 gal
